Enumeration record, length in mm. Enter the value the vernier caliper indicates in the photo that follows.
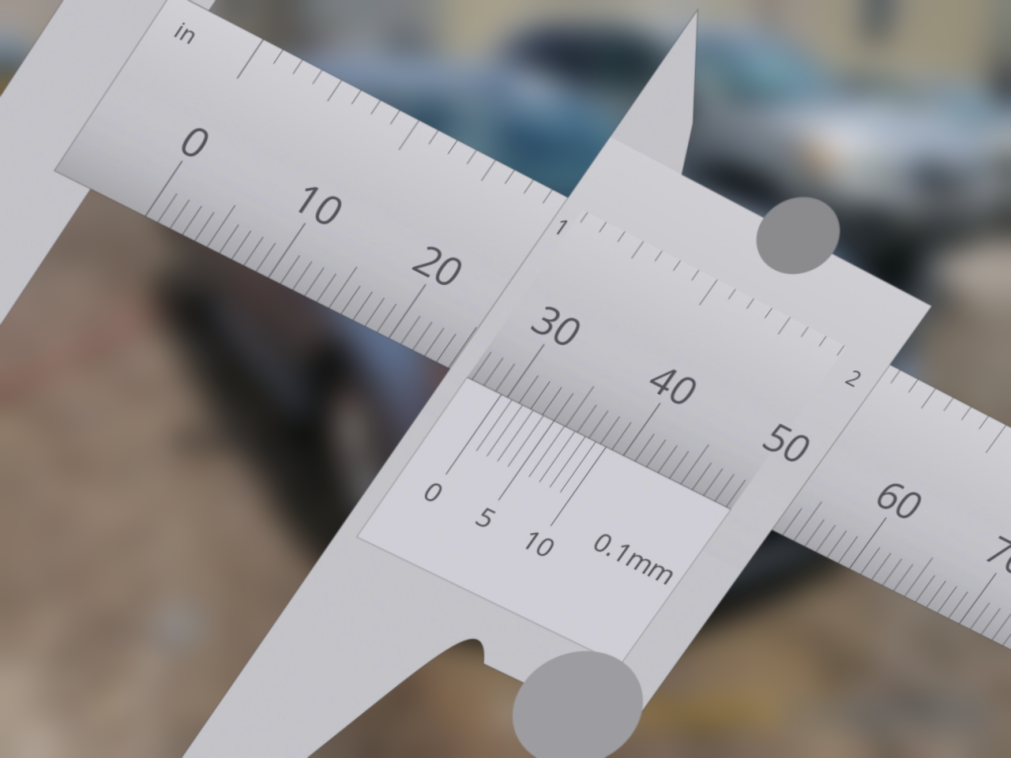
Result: 29.5 mm
